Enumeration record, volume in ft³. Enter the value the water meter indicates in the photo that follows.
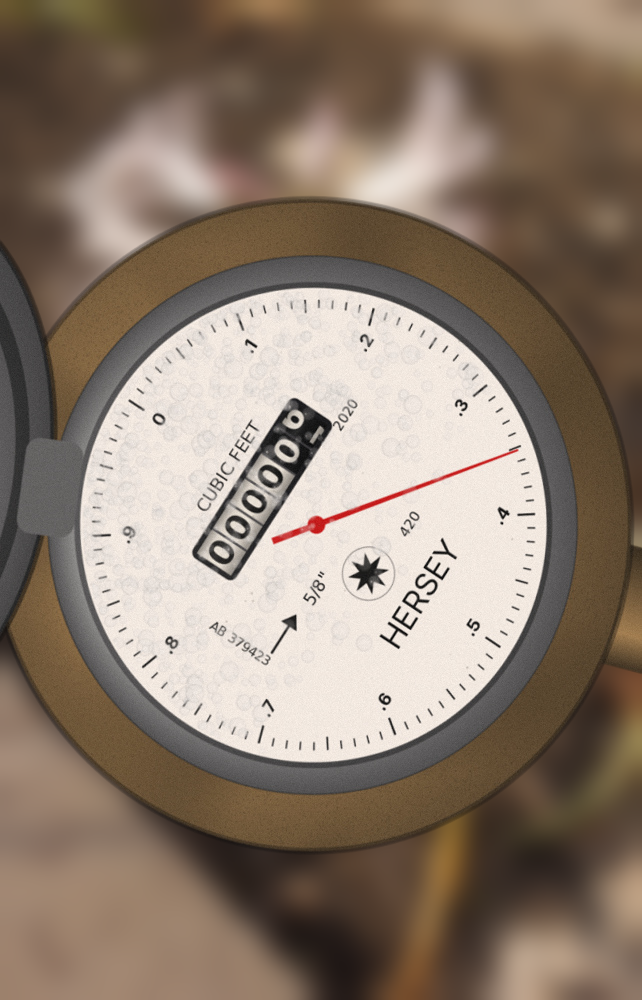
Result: 6.35 ft³
